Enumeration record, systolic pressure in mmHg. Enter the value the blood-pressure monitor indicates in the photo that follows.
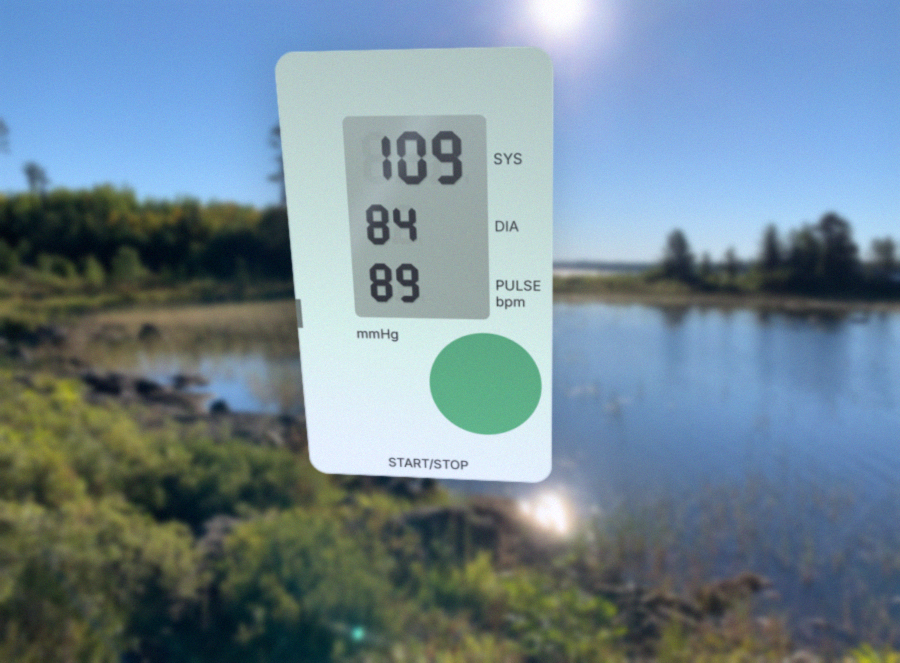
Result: 109 mmHg
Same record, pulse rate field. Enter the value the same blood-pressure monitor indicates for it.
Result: 89 bpm
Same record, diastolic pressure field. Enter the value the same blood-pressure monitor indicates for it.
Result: 84 mmHg
